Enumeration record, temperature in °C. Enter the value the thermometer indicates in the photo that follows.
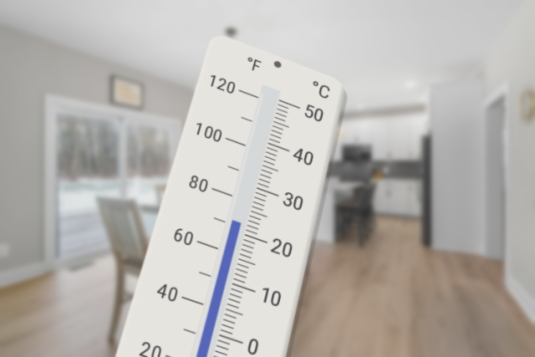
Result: 22 °C
